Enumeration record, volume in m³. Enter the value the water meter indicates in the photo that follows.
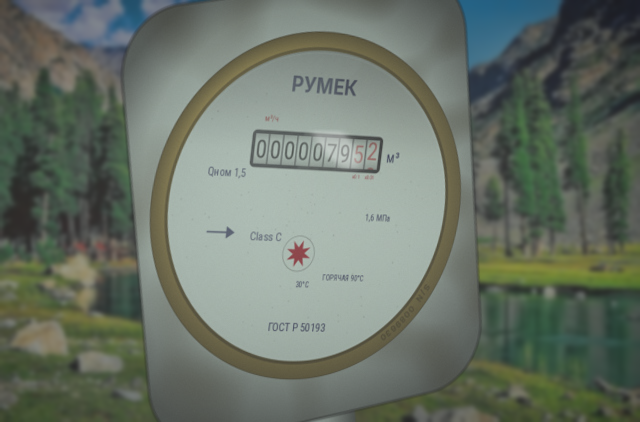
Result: 79.52 m³
